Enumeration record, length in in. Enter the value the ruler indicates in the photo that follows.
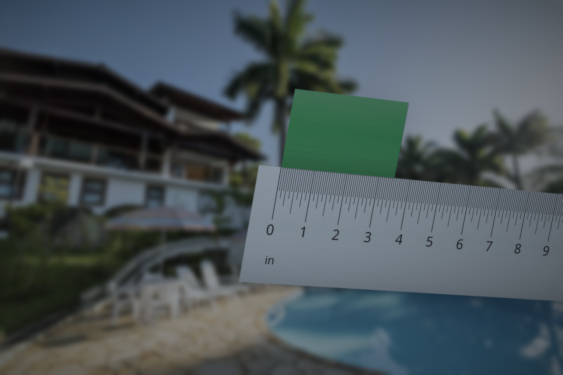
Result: 3.5 in
